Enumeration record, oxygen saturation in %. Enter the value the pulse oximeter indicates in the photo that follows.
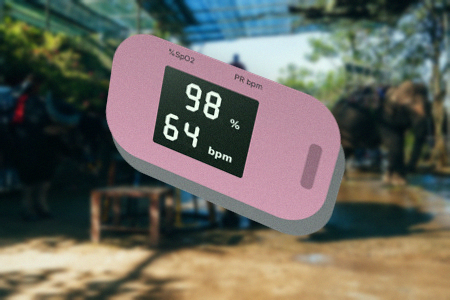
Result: 98 %
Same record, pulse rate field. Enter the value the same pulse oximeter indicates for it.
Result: 64 bpm
